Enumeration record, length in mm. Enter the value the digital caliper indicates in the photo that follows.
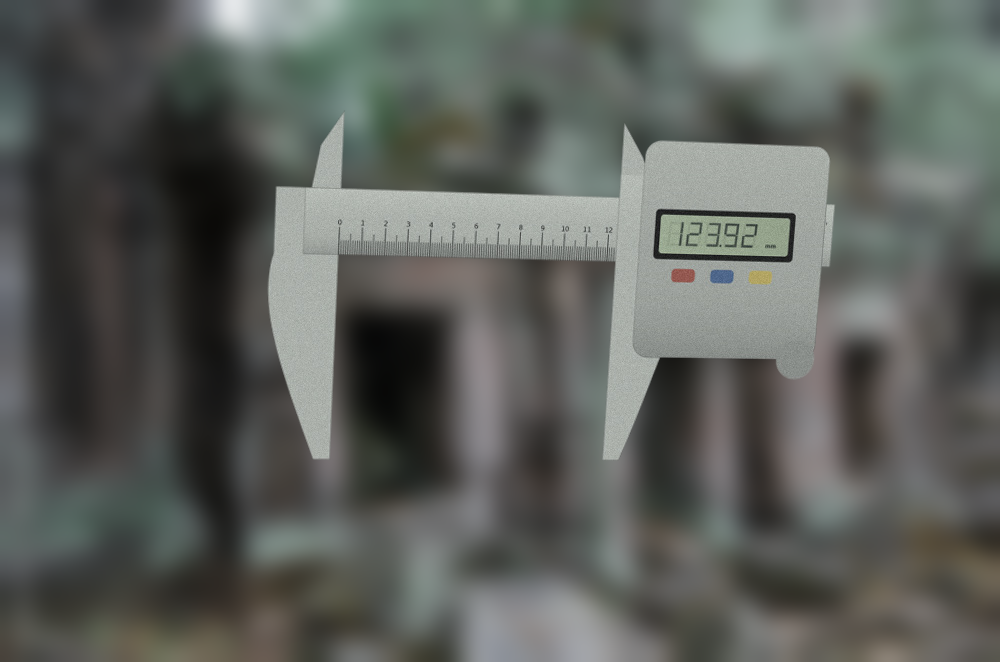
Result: 123.92 mm
